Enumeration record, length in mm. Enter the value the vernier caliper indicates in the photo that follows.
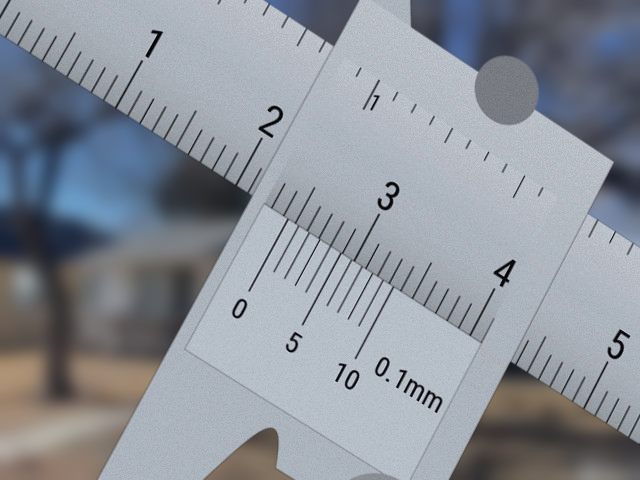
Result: 24.4 mm
